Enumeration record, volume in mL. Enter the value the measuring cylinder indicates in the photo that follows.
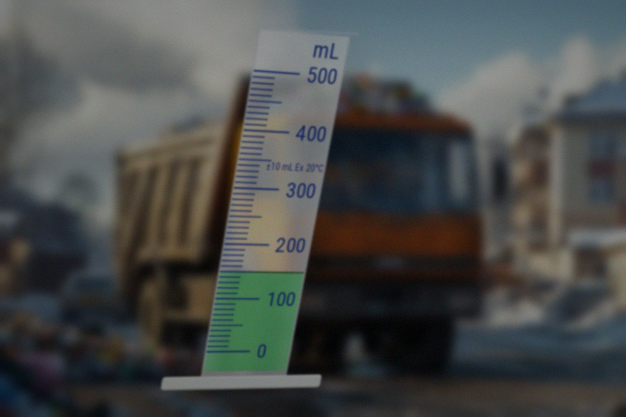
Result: 150 mL
